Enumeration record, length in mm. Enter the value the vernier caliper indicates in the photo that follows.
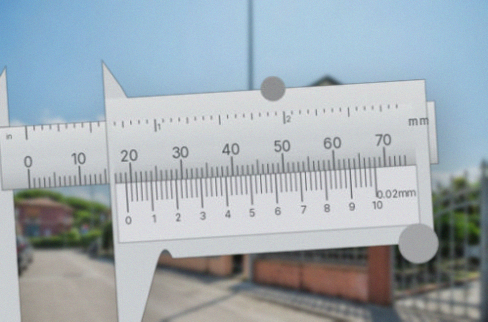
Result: 19.0 mm
